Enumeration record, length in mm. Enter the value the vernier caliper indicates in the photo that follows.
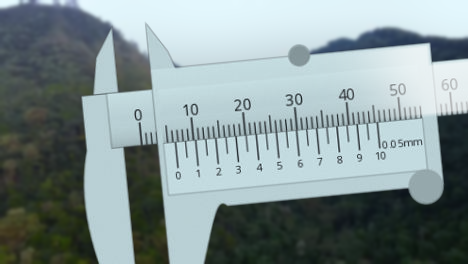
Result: 6.5 mm
